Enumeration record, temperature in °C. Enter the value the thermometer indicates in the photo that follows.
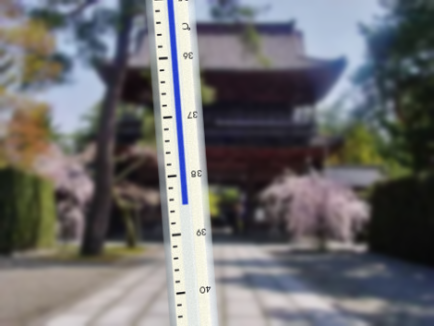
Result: 38.5 °C
